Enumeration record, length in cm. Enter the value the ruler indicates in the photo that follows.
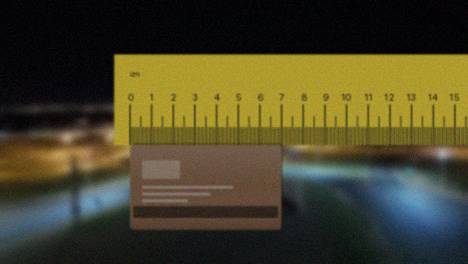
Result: 7 cm
